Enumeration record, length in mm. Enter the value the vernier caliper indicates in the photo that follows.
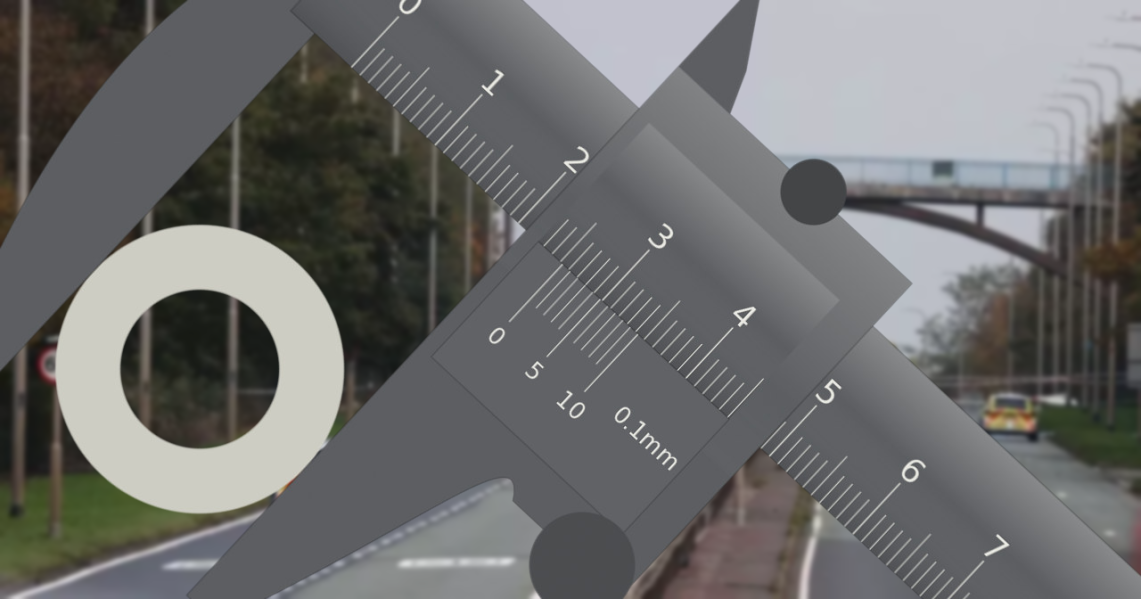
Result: 25.3 mm
